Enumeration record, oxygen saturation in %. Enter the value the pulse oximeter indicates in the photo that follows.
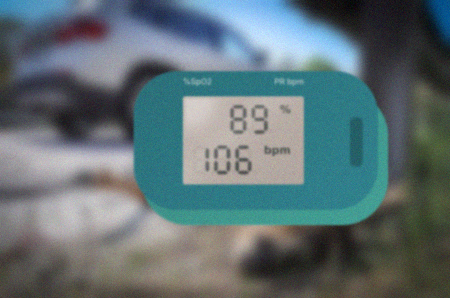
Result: 89 %
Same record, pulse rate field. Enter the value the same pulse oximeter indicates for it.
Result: 106 bpm
